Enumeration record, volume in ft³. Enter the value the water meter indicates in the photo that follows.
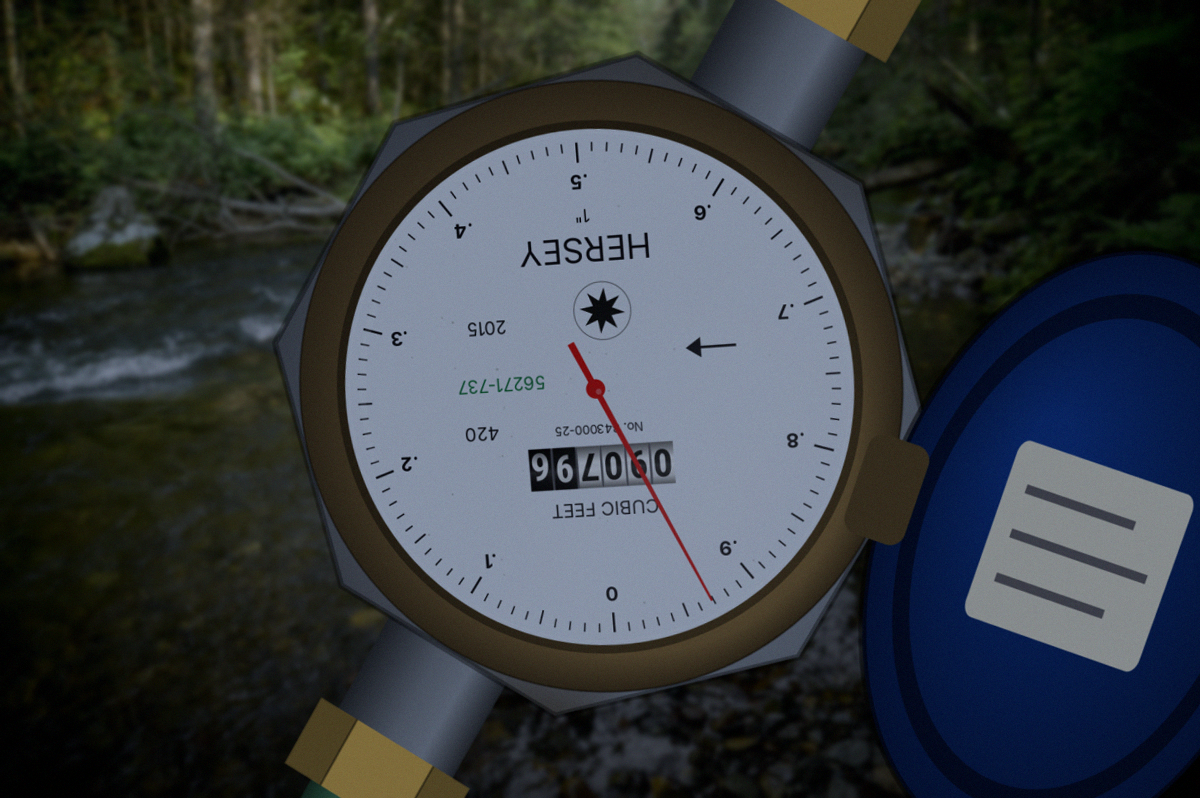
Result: 90795.93 ft³
